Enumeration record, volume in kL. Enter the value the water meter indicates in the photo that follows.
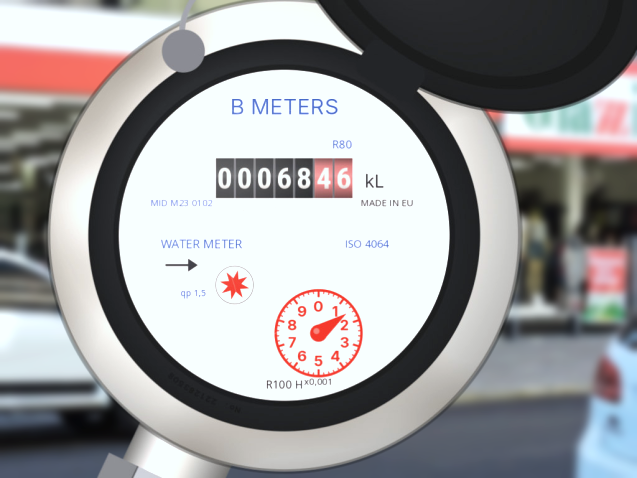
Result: 68.461 kL
